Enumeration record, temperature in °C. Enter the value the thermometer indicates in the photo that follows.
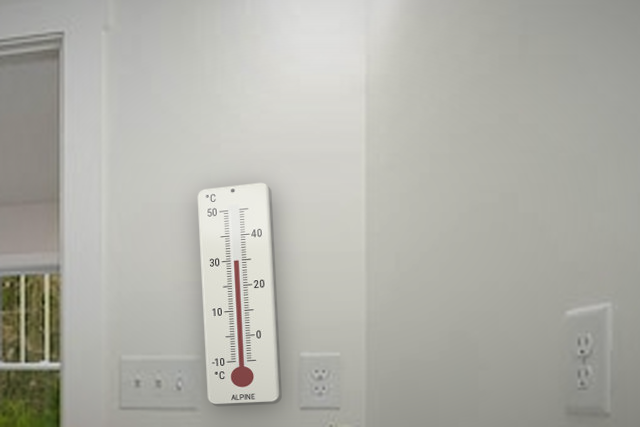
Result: 30 °C
